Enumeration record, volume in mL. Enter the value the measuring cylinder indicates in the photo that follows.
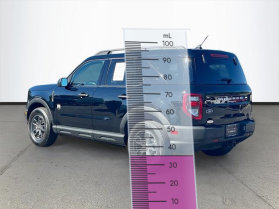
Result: 35 mL
